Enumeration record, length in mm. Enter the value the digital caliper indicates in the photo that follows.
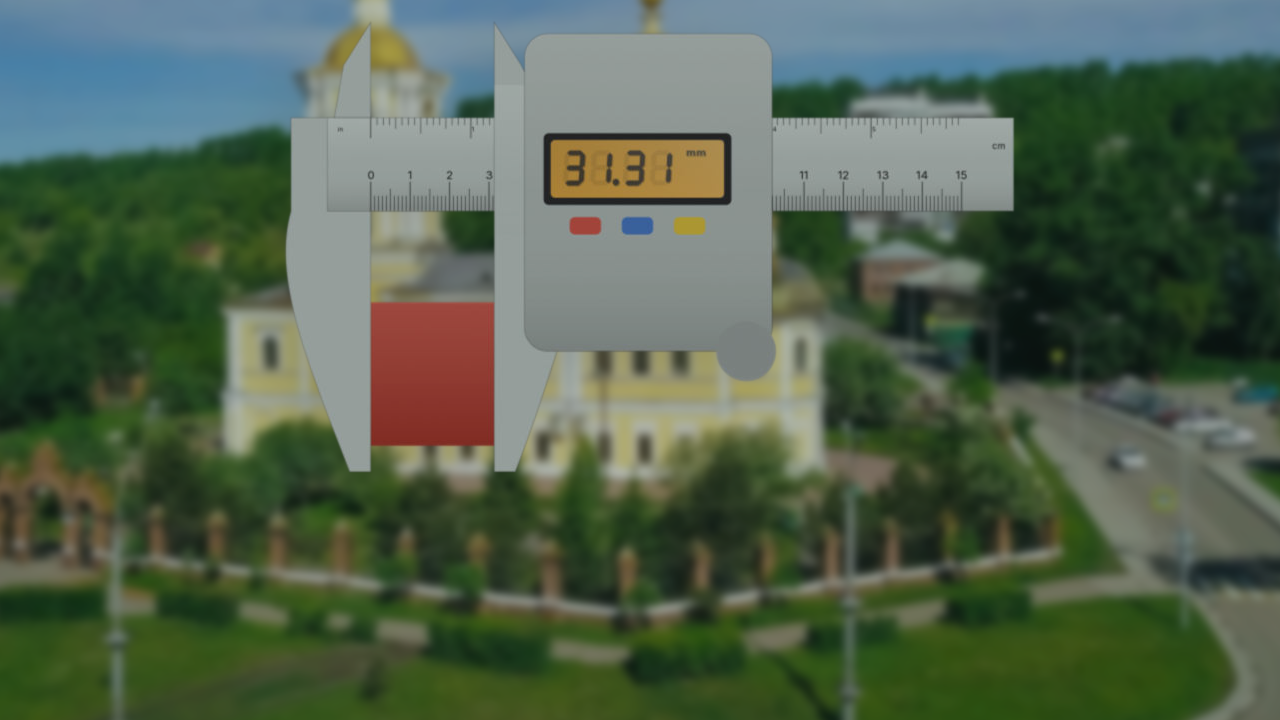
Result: 31.31 mm
